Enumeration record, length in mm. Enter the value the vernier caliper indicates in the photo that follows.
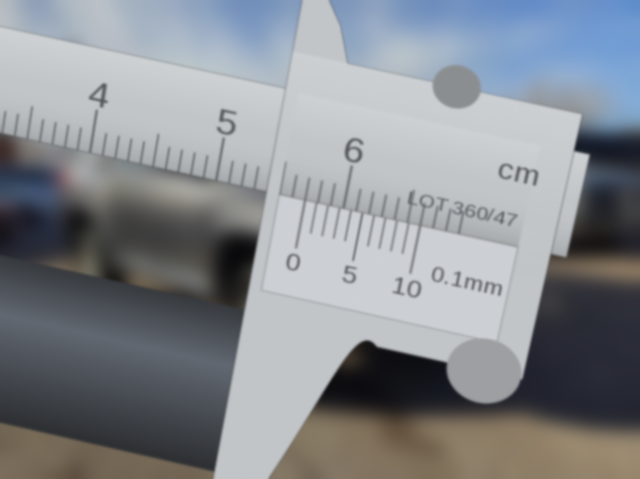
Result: 57.0 mm
